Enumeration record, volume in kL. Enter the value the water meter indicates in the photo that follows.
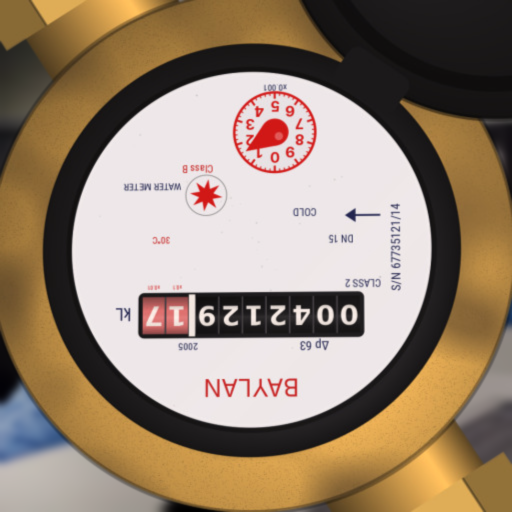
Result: 42129.171 kL
